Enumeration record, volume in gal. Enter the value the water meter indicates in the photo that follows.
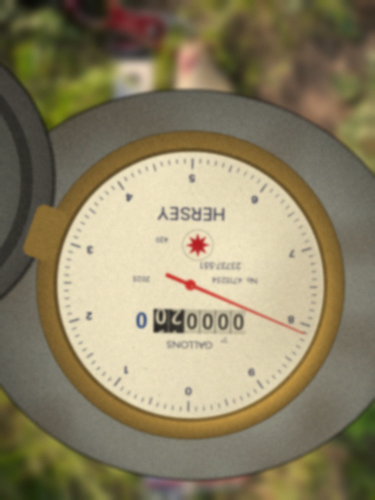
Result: 198.1 gal
